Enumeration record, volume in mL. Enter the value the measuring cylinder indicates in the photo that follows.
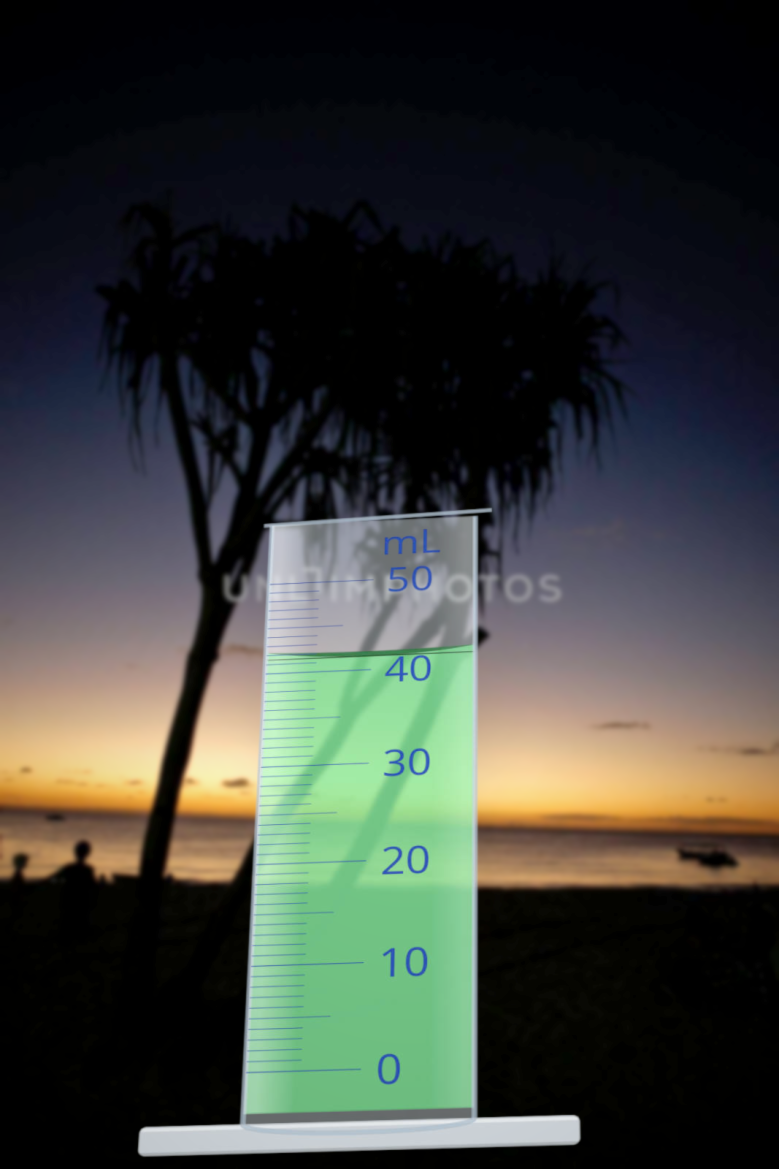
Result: 41.5 mL
